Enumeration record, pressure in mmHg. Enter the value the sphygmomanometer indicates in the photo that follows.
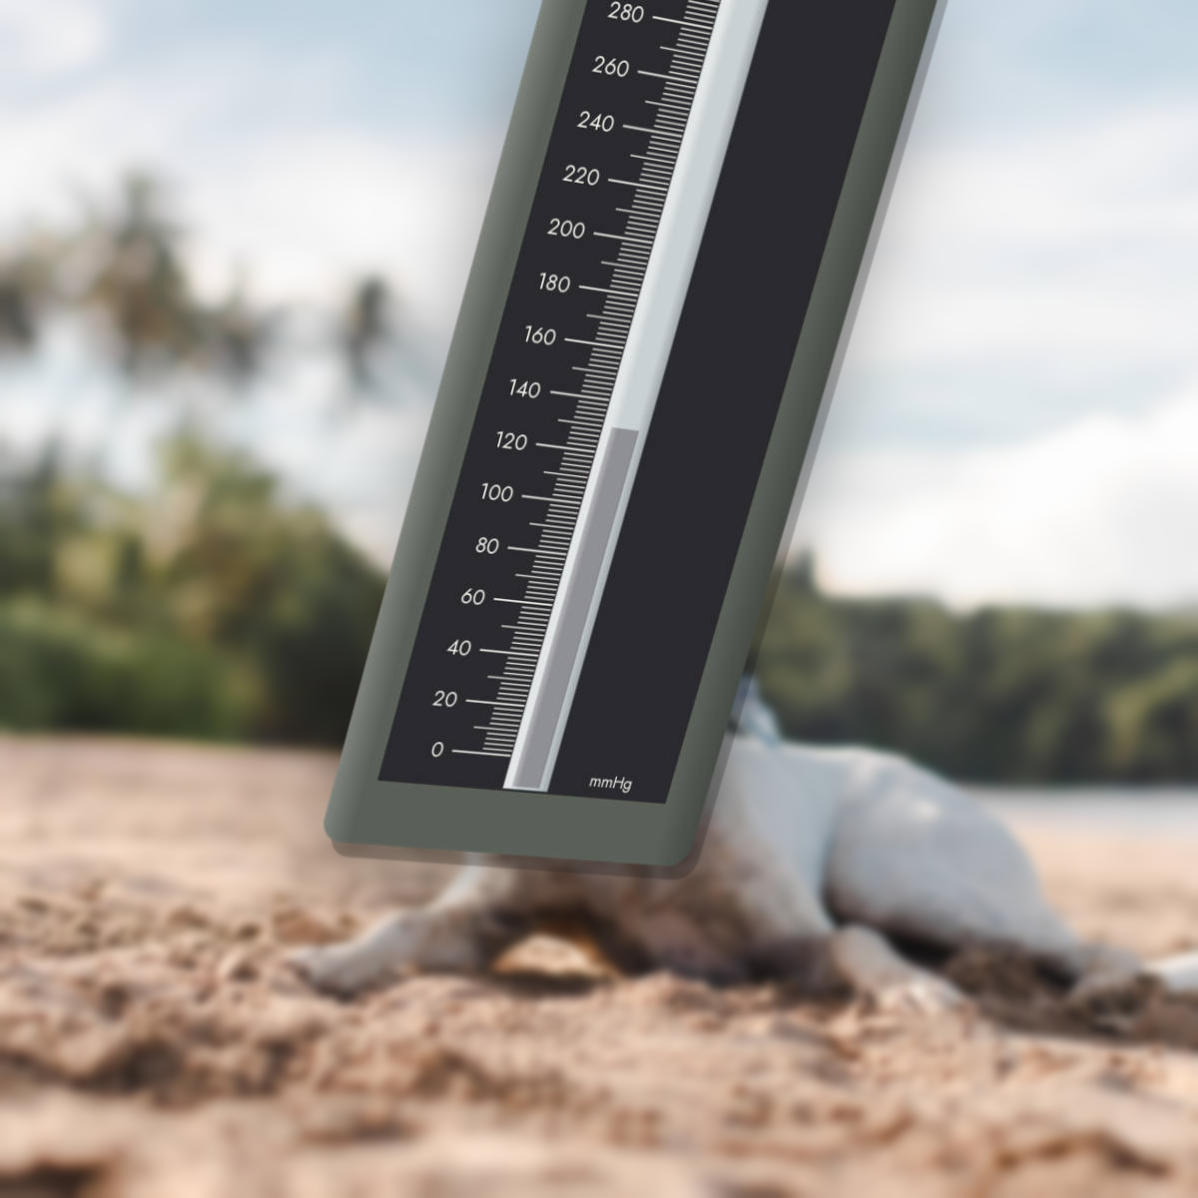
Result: 130 mmHg
